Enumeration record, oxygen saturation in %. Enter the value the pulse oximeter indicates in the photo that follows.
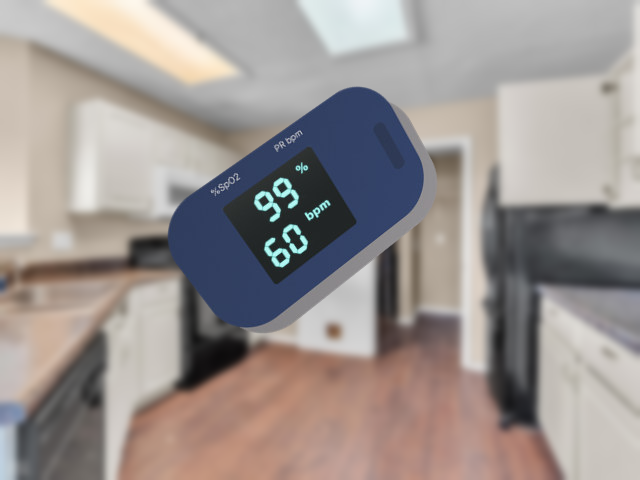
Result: 99 %
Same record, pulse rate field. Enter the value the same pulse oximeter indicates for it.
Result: 60 bpm
